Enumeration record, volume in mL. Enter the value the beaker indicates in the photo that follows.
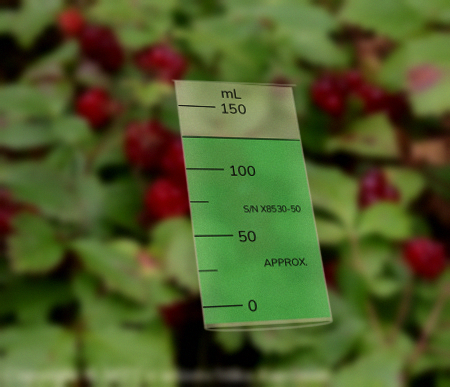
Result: 125 mL
